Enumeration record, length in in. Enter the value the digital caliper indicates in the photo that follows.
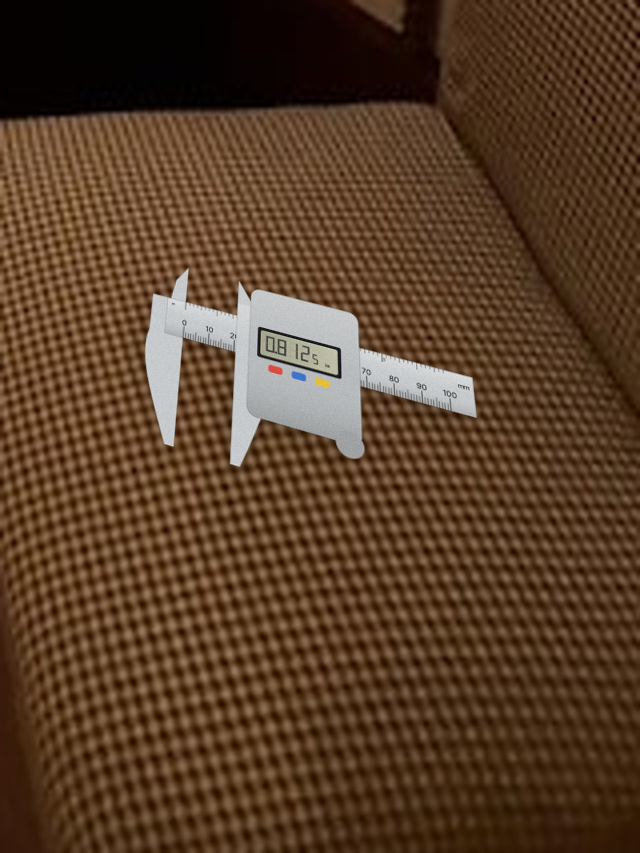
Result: 0.8125 in
